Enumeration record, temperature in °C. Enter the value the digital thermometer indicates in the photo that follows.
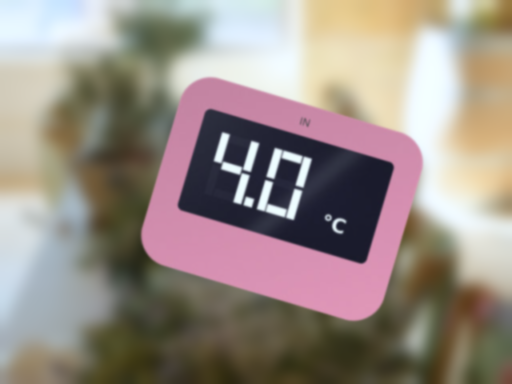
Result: 4.0 °C
